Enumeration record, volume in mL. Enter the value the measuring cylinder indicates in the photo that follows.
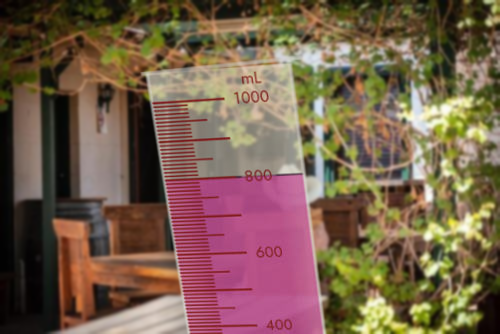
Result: 800 mL
